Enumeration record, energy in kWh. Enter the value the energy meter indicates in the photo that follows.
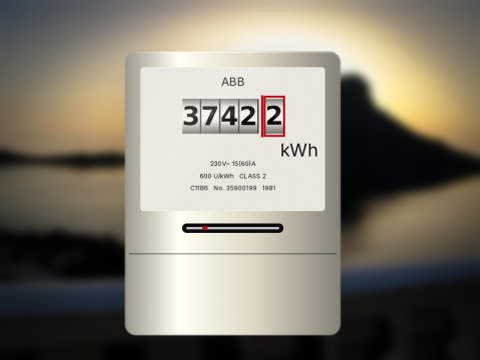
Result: 3742.2 kWh
